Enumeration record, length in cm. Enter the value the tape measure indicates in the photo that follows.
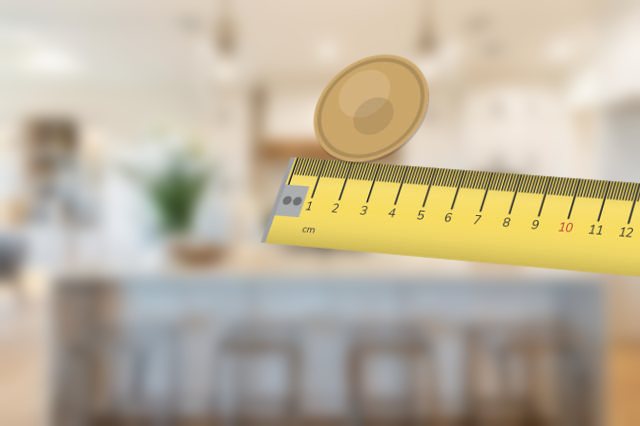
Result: 4 cm
